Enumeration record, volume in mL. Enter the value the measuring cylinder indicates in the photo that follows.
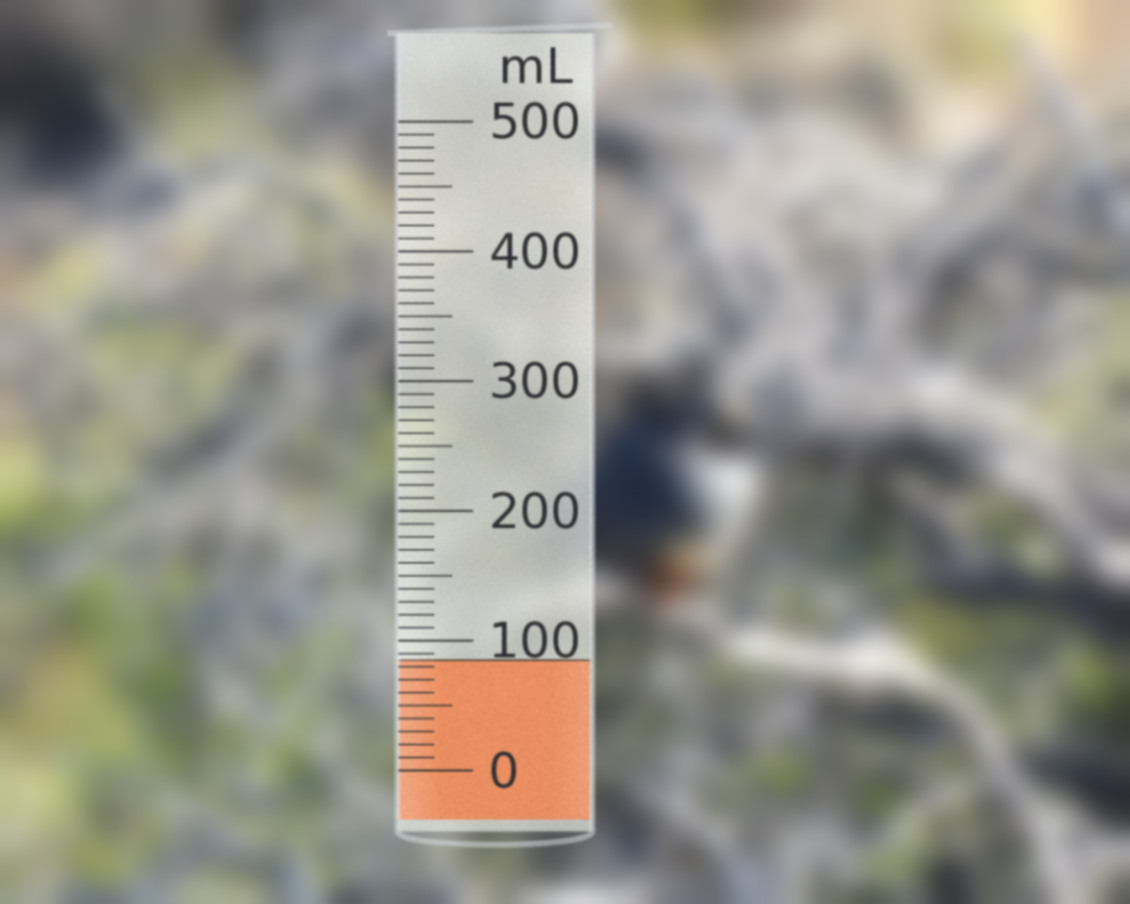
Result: 85 mL
